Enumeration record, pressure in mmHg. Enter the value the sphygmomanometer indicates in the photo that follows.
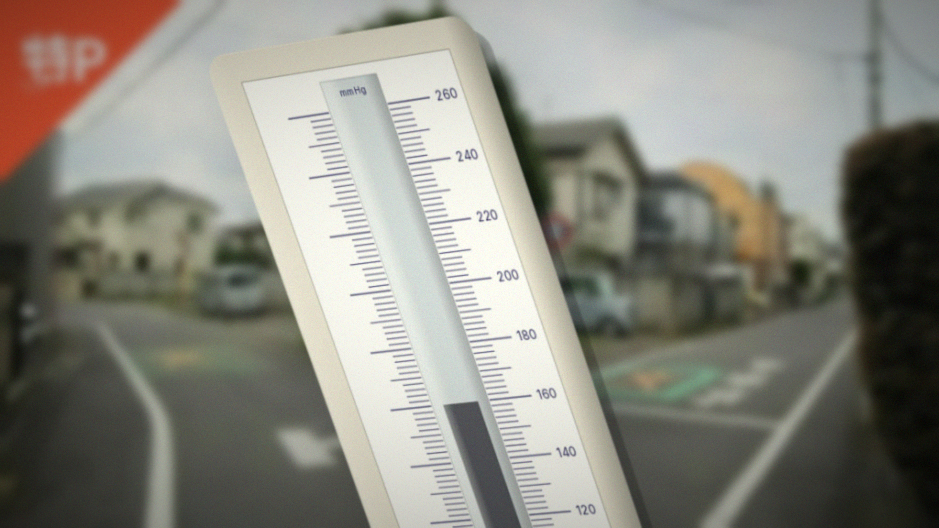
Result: 160 mmHg
